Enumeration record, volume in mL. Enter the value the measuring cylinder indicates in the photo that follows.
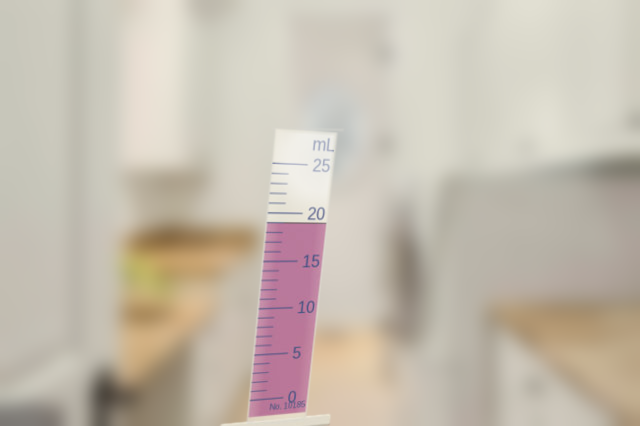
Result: 19 mL
